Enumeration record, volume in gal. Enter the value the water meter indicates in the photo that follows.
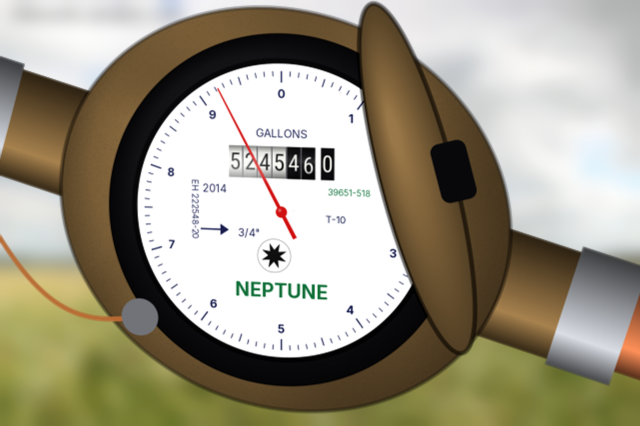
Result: 5245459.2 gal
